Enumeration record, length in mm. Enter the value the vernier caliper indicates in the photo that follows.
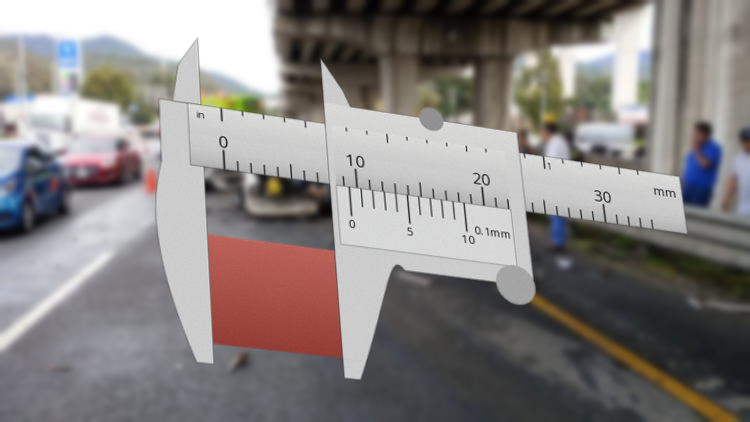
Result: 9.4 mm
